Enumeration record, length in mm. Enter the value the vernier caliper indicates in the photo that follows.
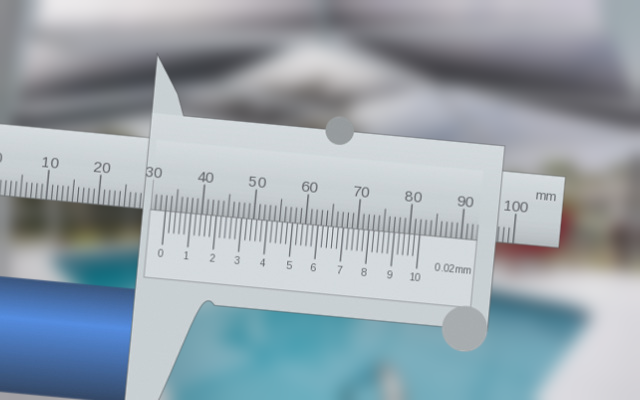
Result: 33.0 mm
